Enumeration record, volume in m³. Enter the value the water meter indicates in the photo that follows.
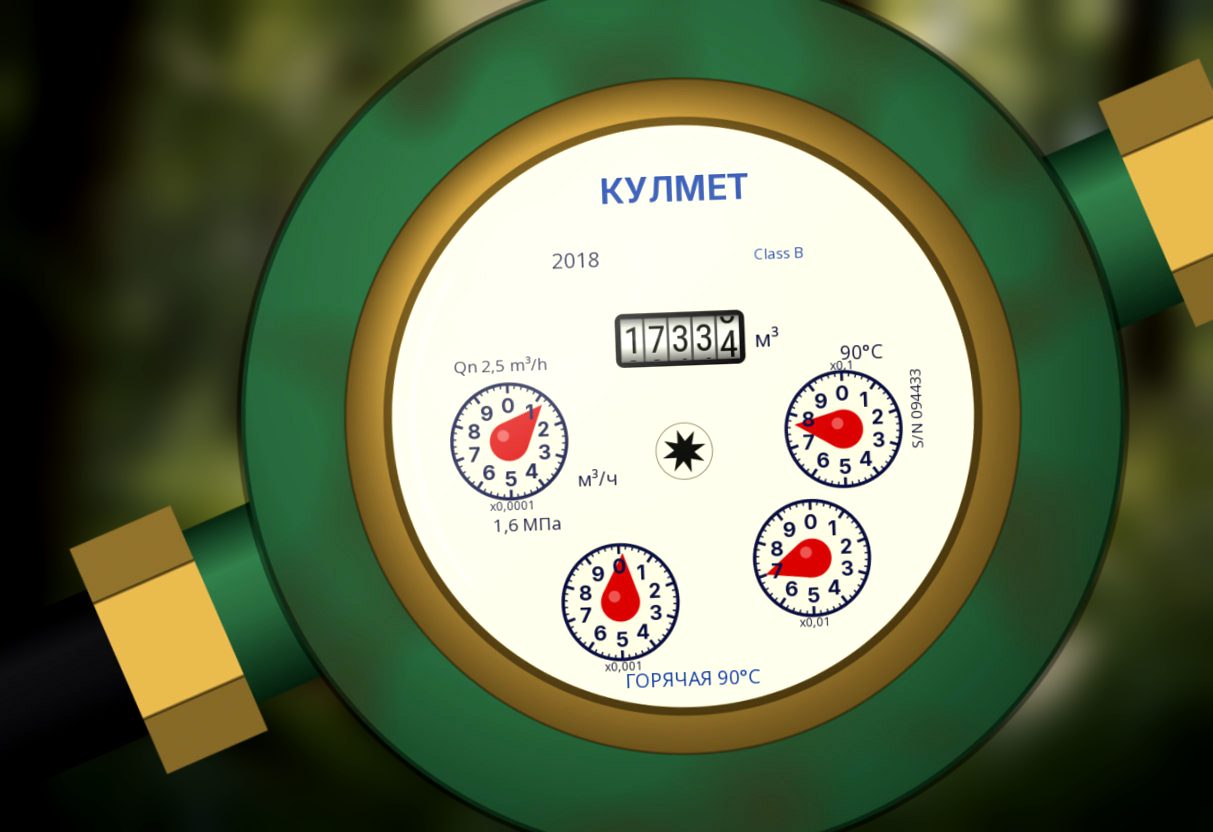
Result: 17333.7701 m³
